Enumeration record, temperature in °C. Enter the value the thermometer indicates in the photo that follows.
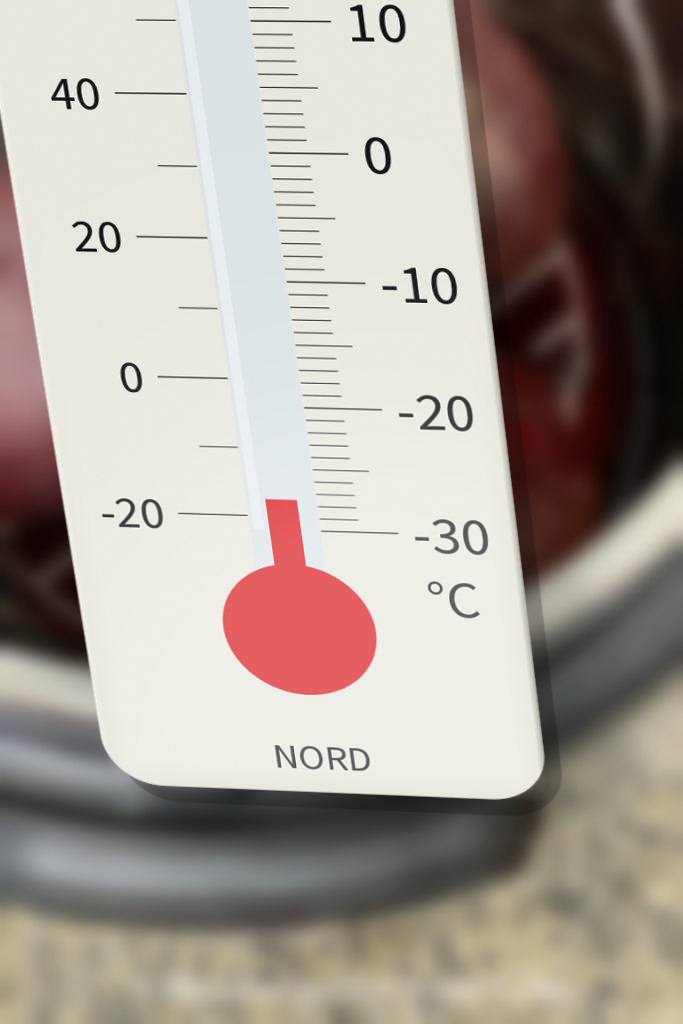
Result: -27.5 °C
